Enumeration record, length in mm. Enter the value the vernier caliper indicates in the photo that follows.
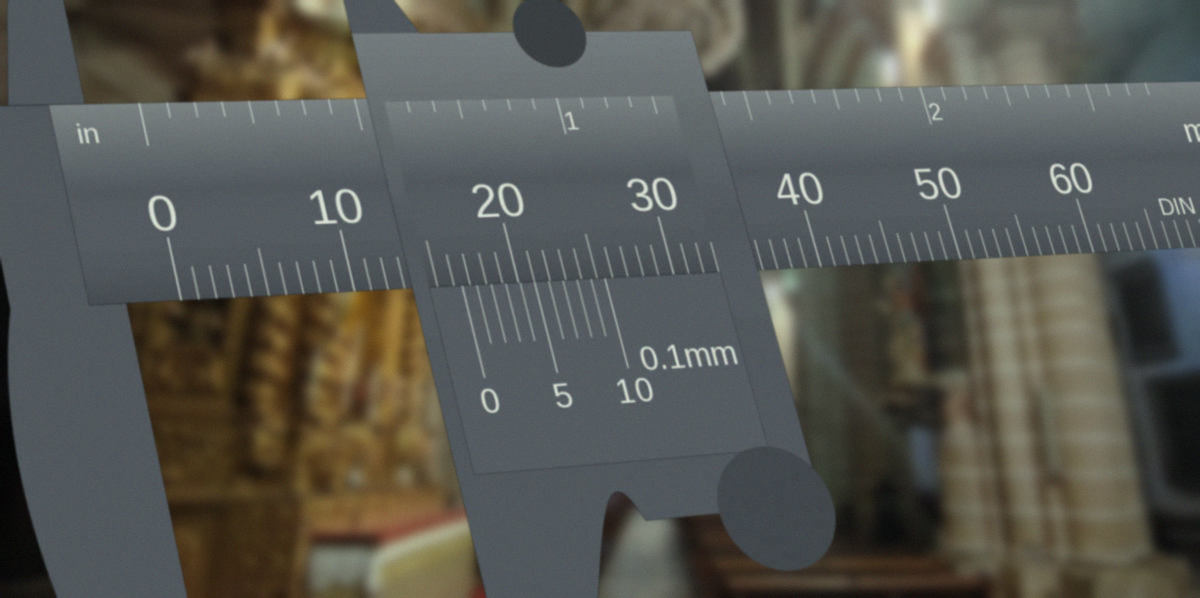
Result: 16.5 mm
